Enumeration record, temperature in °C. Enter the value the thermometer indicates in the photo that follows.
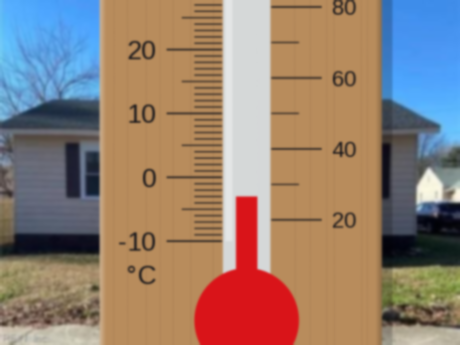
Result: -3 °C
